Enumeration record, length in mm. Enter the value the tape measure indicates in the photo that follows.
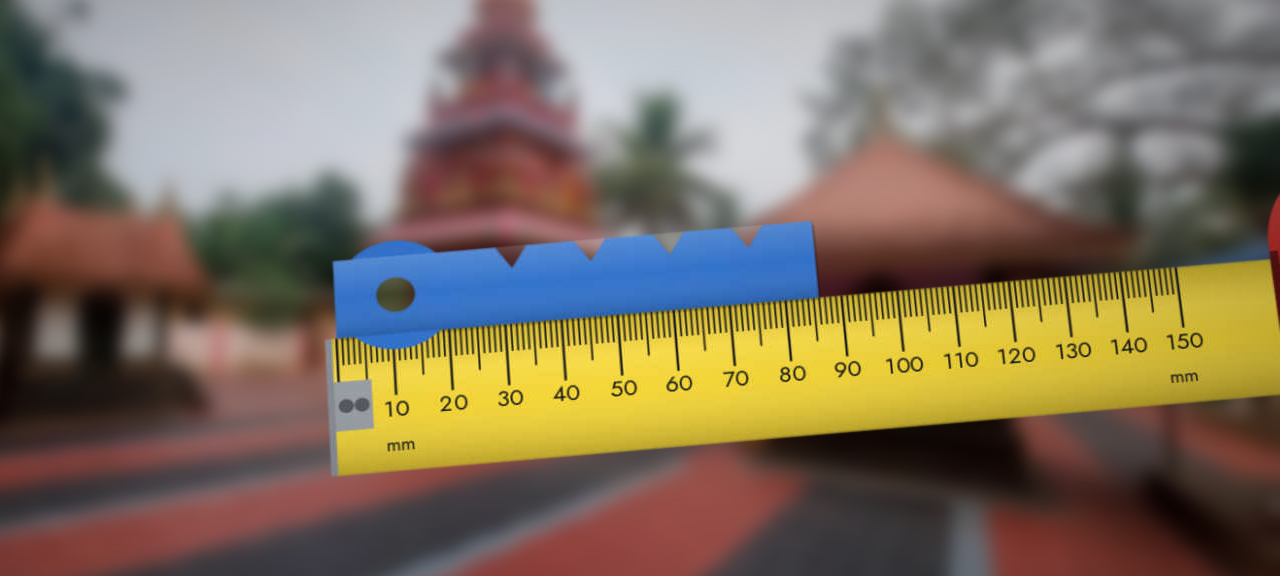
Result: 86 mm
